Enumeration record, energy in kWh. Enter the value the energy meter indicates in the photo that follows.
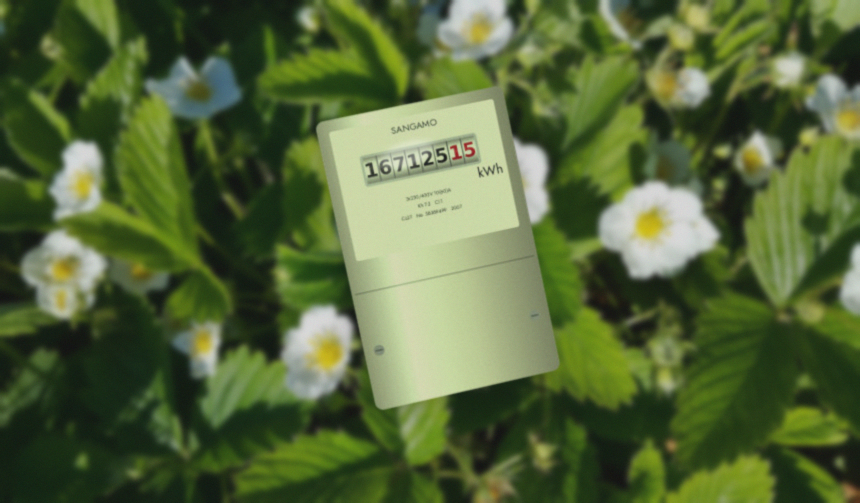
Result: 167125.15 kWh
